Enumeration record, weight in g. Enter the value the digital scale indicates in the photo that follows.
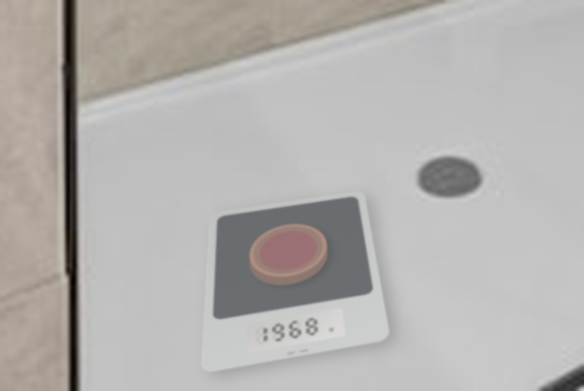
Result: 1968 g
